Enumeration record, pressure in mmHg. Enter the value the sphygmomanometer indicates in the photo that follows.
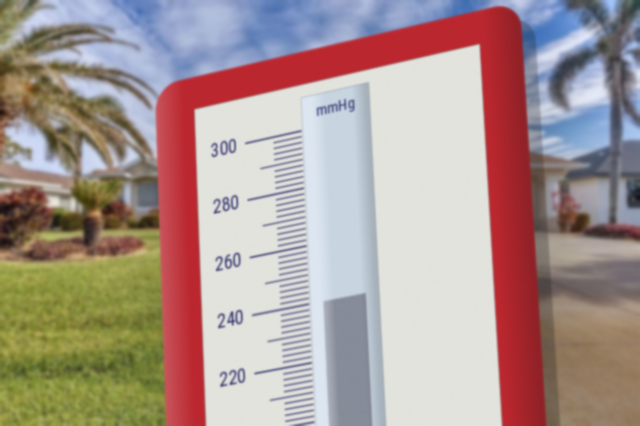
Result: 240 mmHg
